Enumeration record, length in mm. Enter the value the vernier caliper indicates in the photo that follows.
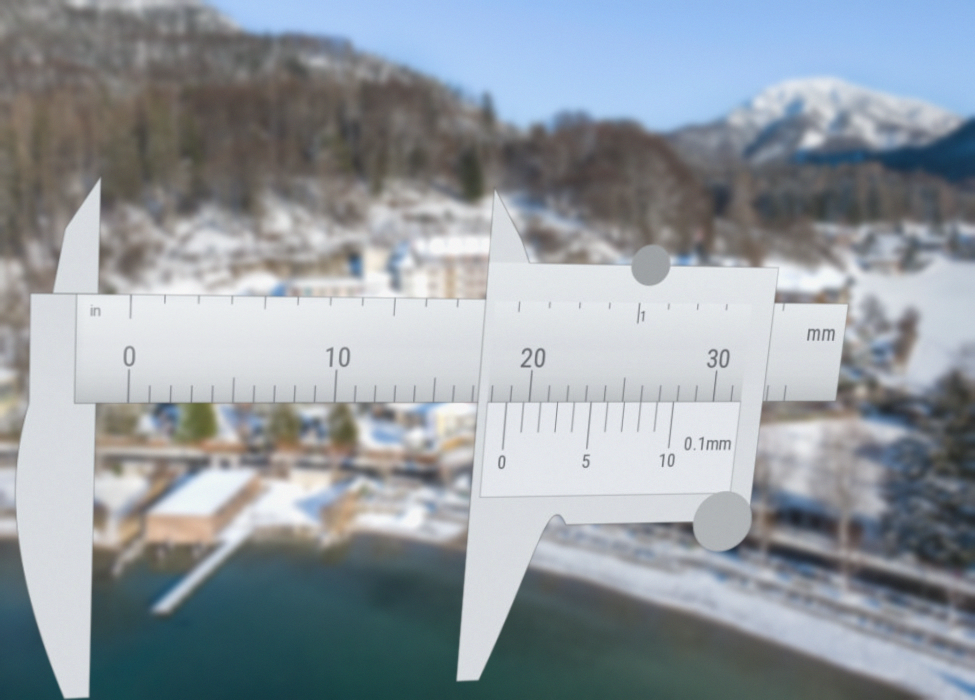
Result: 18.8 mm
